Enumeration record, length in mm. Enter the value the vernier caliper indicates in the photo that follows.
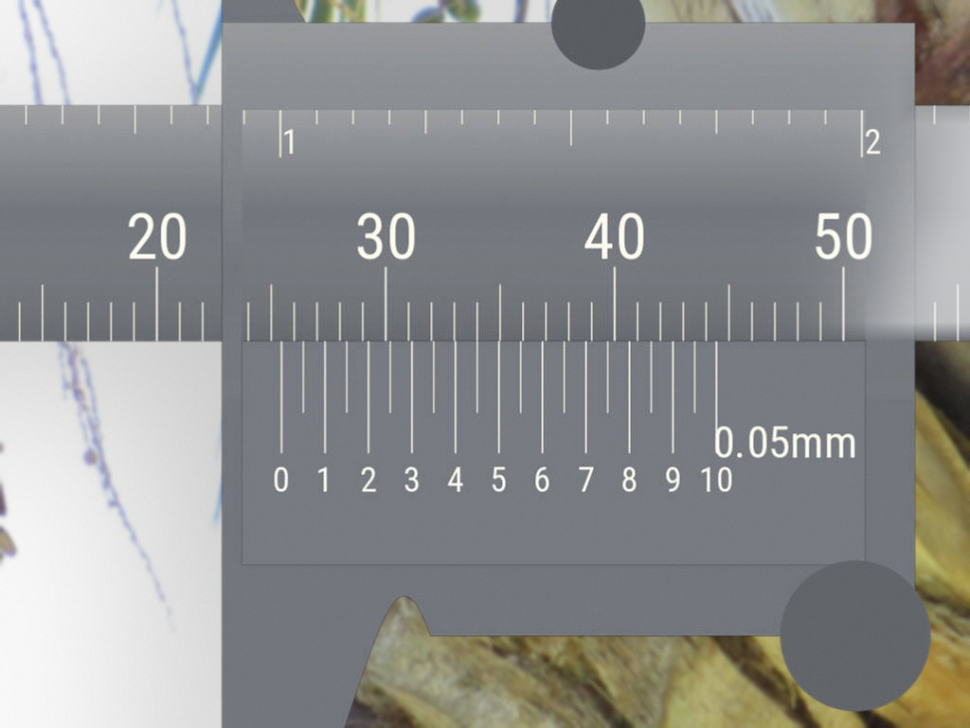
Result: 25.45 mm
